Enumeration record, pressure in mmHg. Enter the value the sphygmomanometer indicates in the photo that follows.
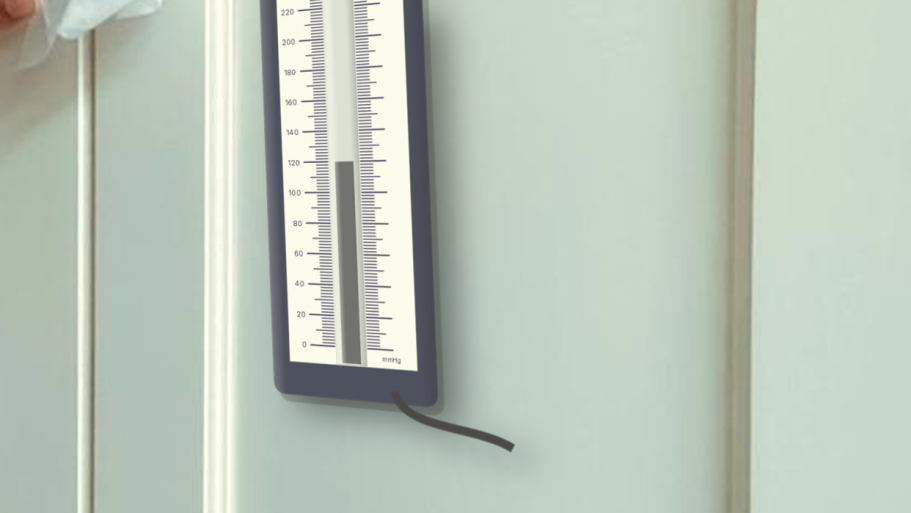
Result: 120 mmHg
